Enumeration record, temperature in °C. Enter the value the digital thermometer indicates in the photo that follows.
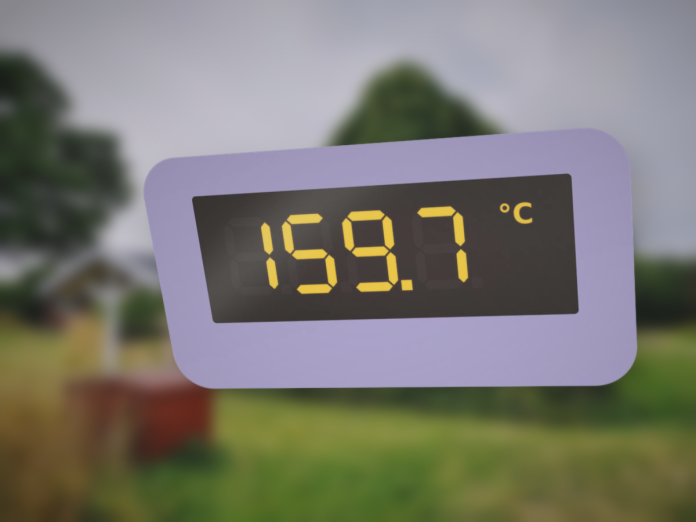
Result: 159.7 °C
